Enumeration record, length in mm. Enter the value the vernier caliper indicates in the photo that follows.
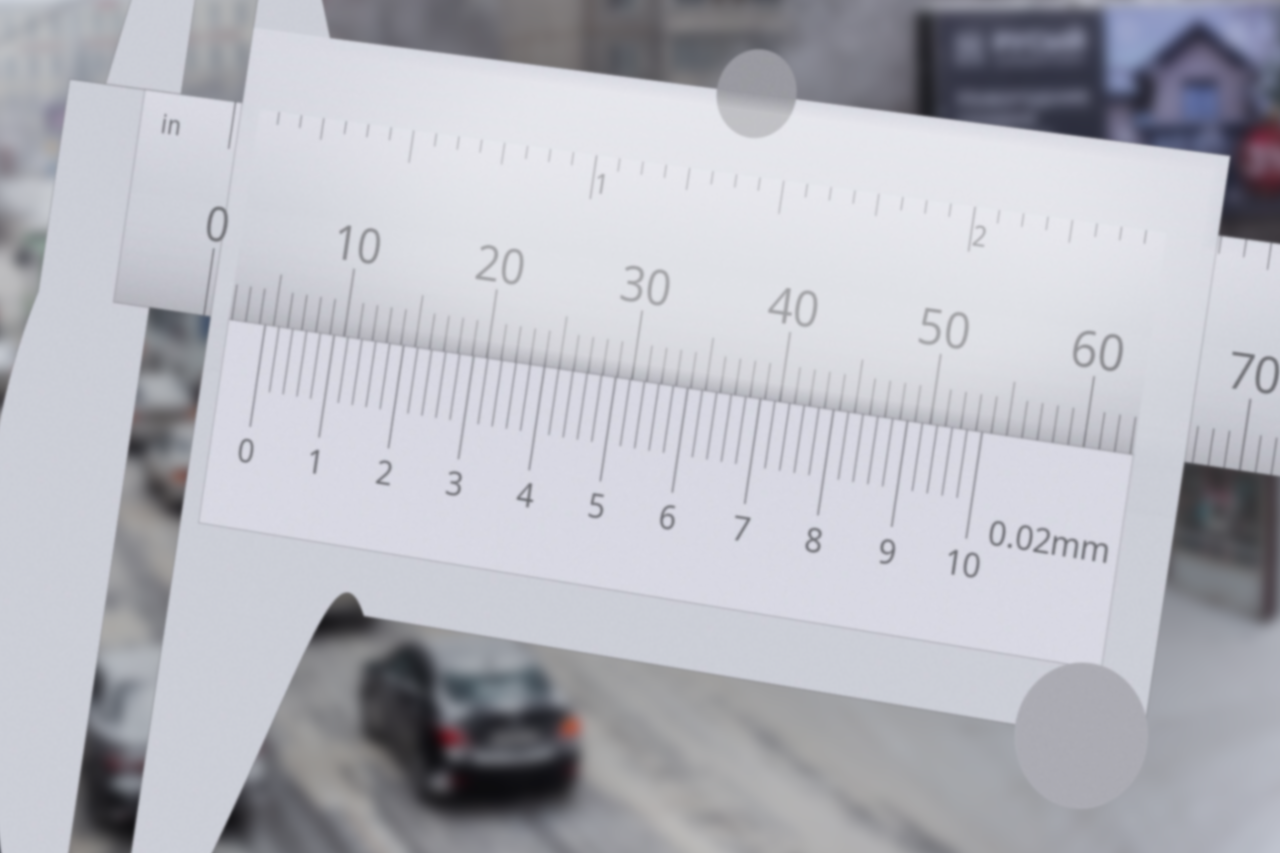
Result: 4.4 mm
